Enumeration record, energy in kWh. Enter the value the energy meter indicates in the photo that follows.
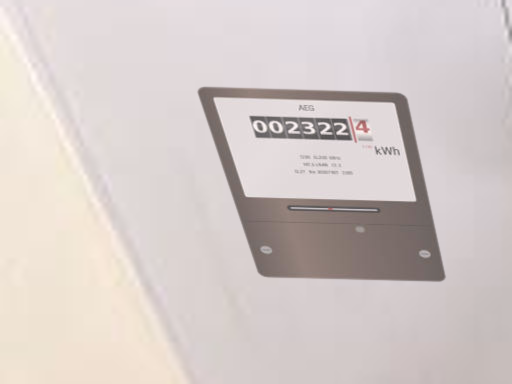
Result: 2322.4 kWh
